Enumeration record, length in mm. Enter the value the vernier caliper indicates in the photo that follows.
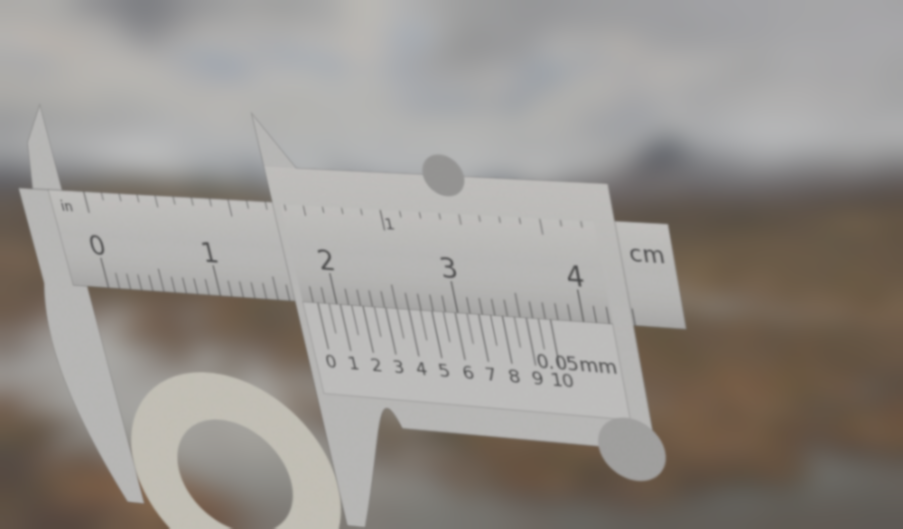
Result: 18.4 mm
